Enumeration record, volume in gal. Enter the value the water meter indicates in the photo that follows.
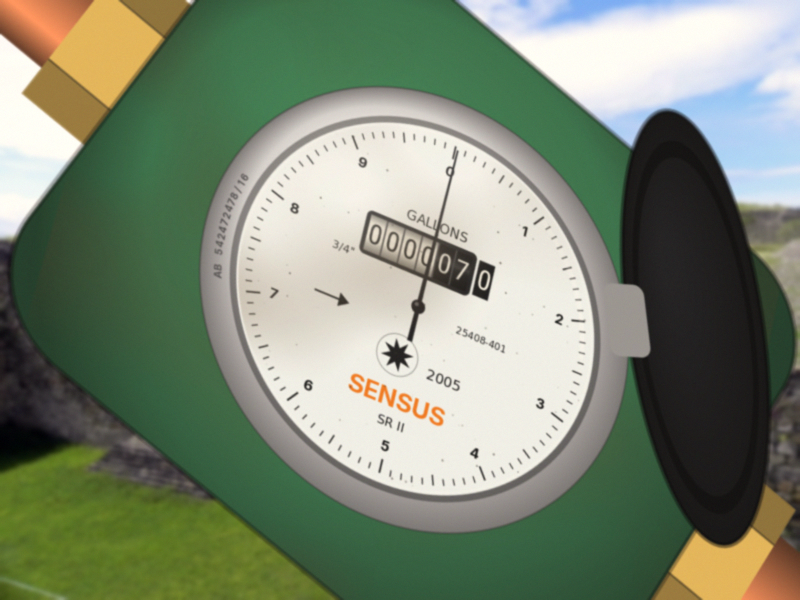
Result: 70.0 gal
